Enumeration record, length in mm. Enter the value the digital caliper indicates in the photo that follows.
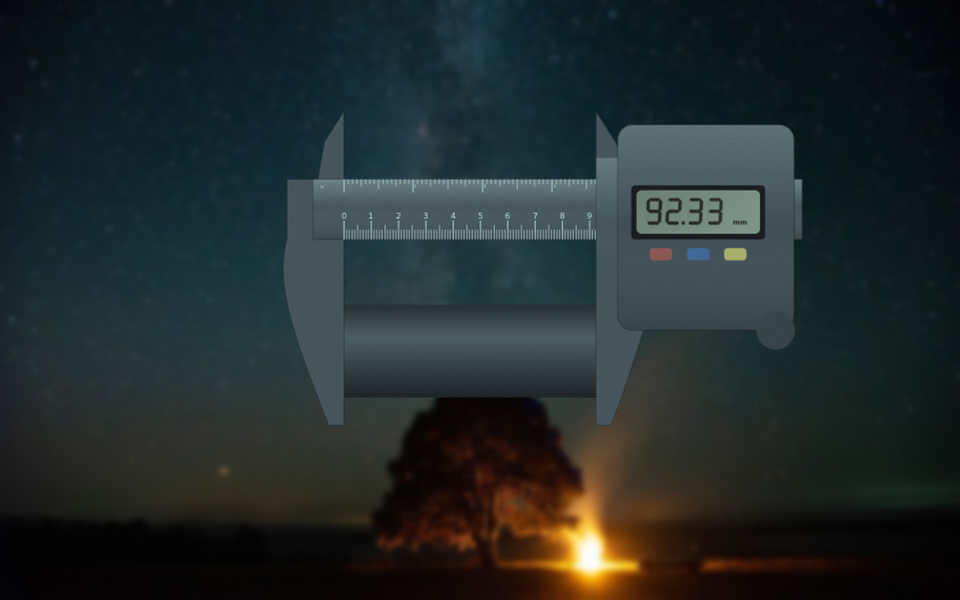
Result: 92.33 mm
